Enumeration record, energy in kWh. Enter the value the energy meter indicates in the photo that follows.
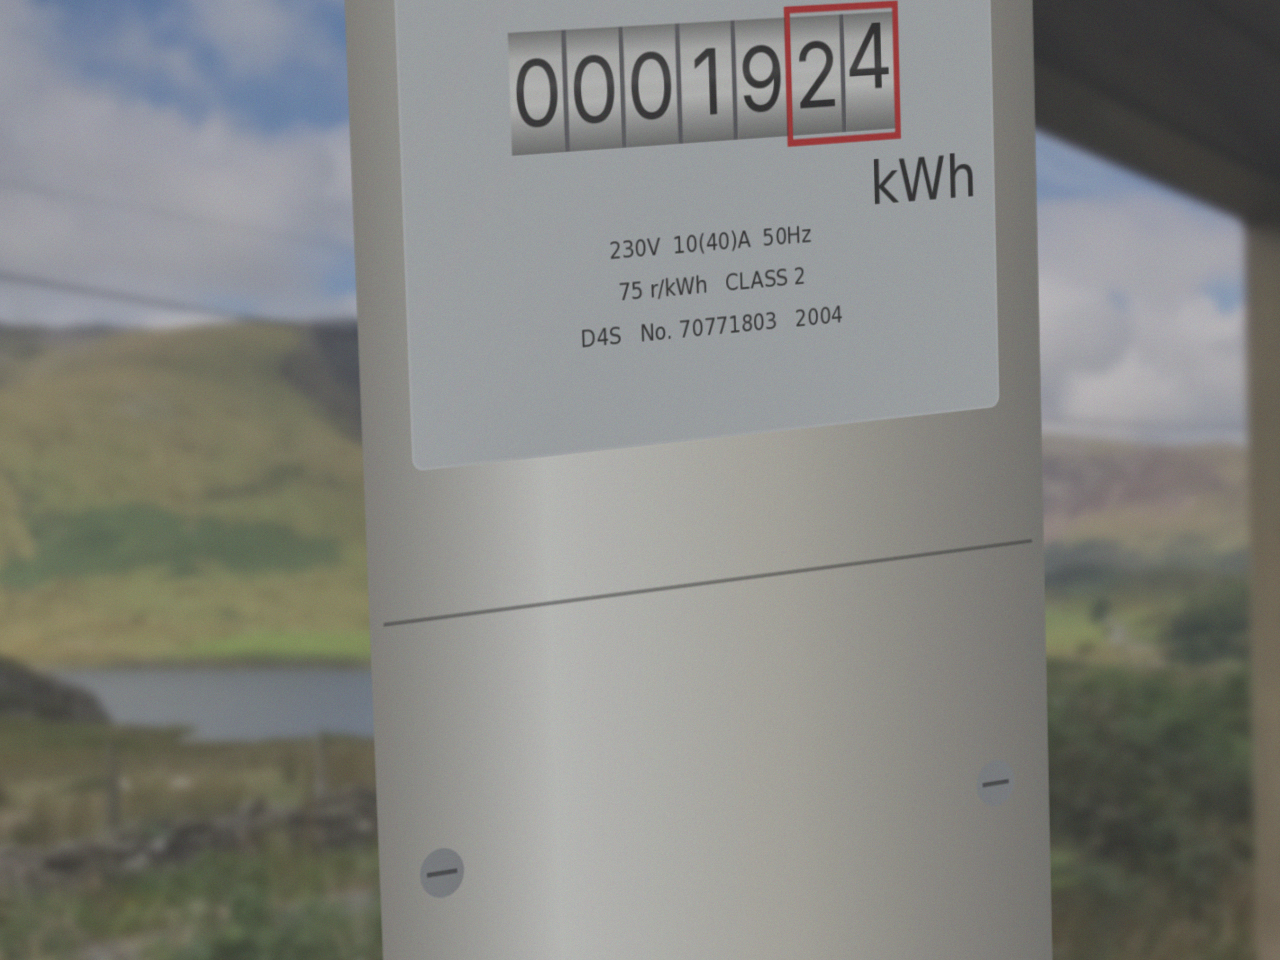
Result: 19.24 kWh
